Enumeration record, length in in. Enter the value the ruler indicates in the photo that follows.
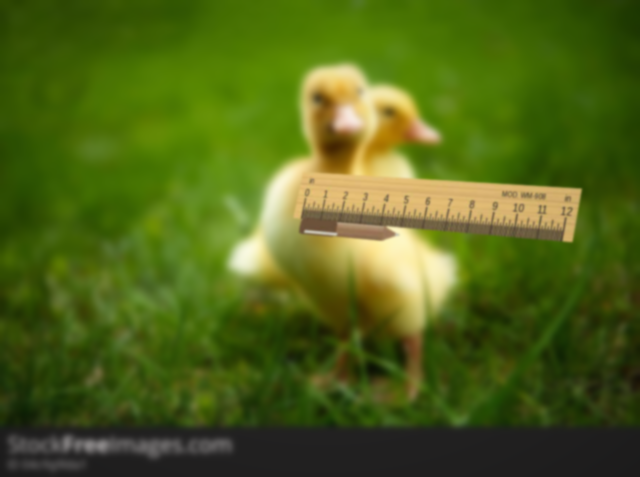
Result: 5 in
